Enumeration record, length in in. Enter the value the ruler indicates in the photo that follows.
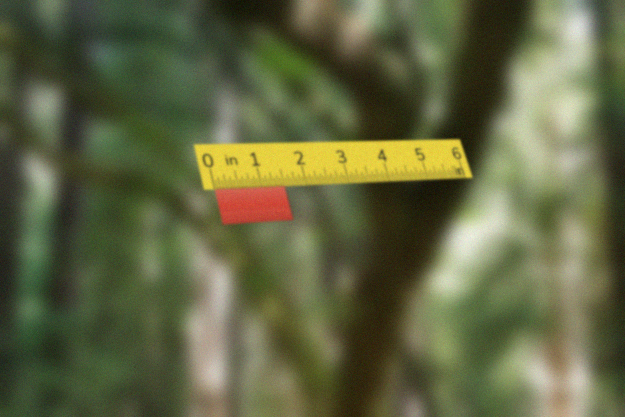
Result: 1.5 in
